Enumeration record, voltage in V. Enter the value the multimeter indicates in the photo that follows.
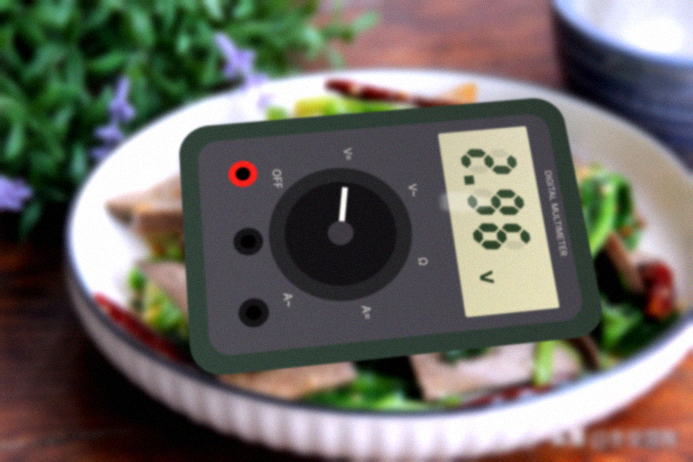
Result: 2.96 V
